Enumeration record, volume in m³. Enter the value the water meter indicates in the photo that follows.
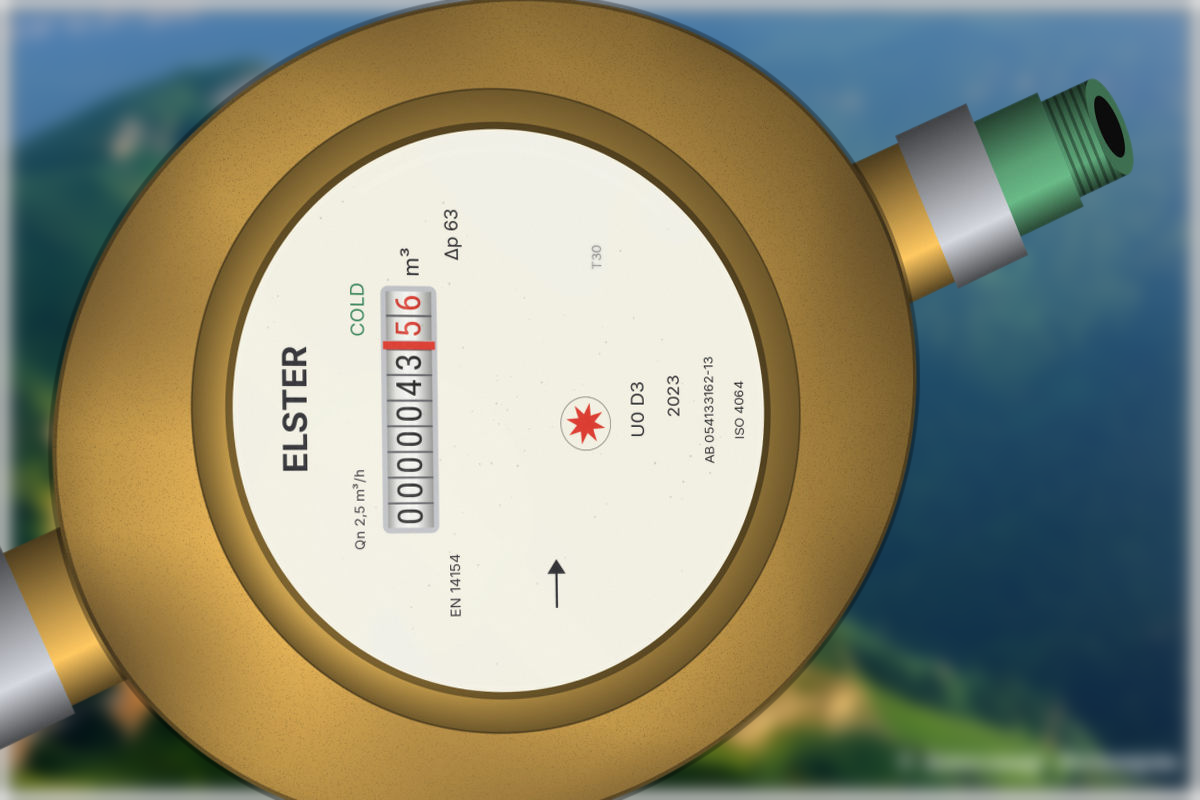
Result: 43.56 m³
